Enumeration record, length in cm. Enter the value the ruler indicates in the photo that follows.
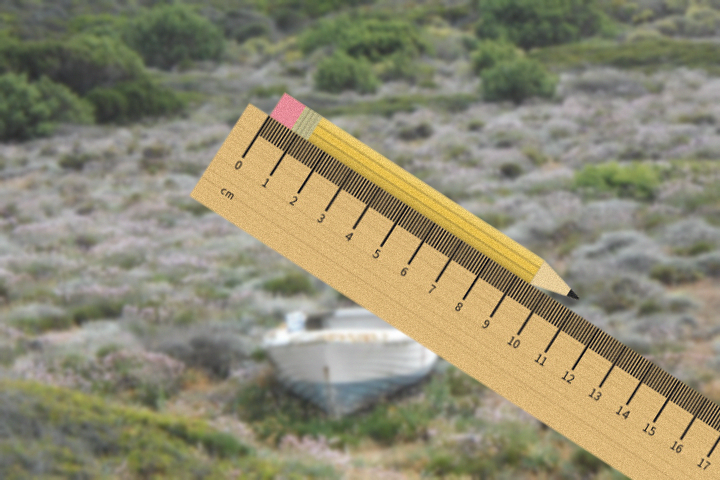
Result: 11 cm
